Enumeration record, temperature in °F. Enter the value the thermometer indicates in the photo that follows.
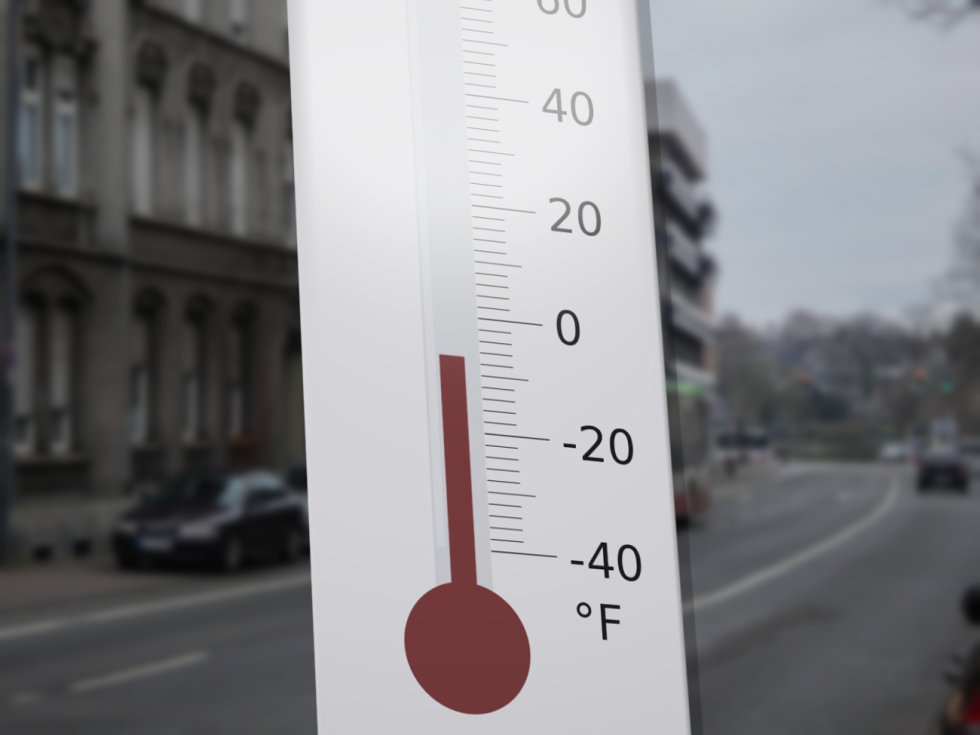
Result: -7 °F
